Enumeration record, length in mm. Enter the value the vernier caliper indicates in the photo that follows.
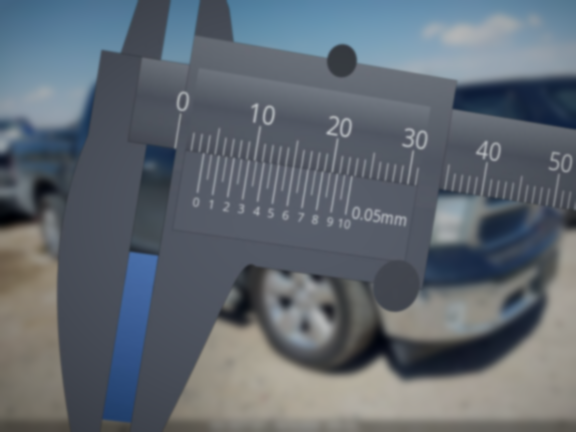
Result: 3.6 mm
